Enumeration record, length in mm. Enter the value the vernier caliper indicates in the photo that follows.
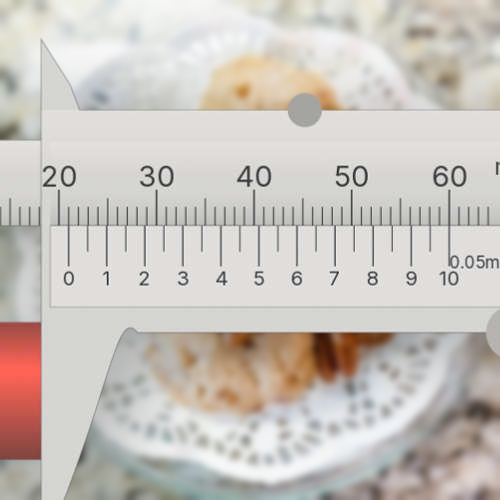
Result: 21.0 mm
